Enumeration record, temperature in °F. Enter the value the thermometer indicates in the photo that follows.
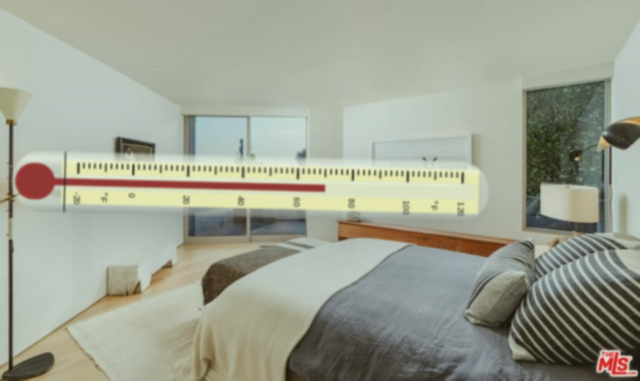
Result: 70 °F
